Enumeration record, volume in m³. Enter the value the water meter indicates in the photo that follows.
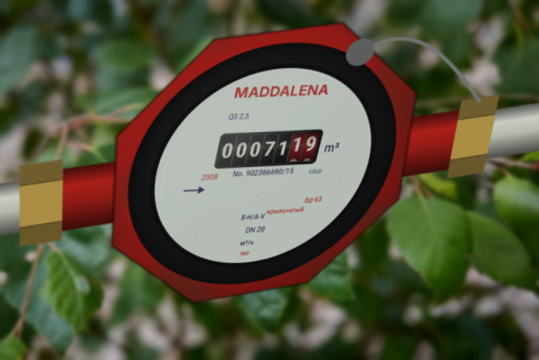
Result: 71.19 m³
